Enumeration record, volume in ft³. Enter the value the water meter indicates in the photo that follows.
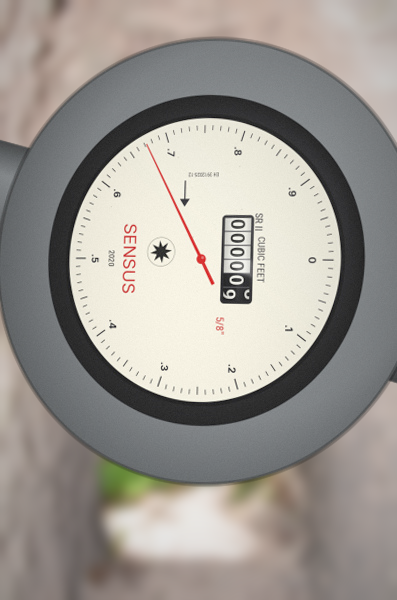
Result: 8.67 ft³
